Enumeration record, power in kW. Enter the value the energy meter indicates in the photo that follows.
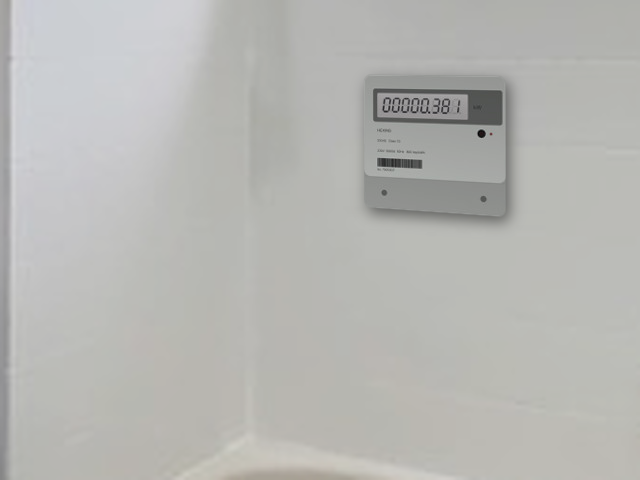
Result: 0.381 kW
